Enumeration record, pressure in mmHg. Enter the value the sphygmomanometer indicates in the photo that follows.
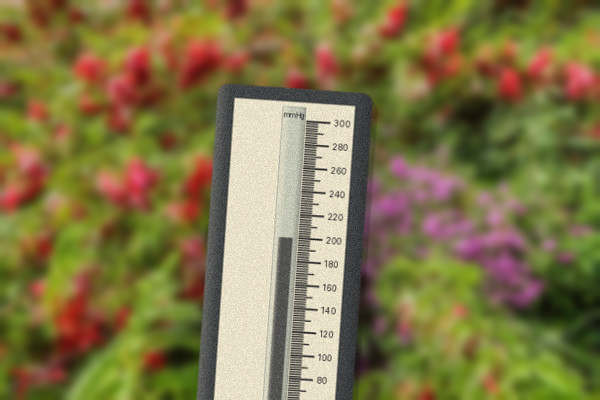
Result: 200 mmHg
